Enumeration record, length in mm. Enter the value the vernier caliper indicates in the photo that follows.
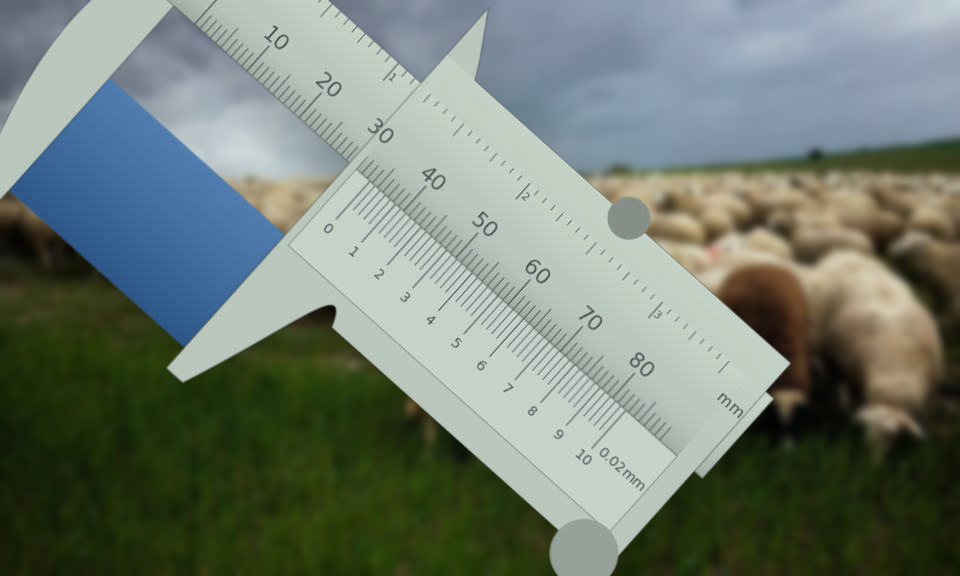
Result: 33.6 mm
